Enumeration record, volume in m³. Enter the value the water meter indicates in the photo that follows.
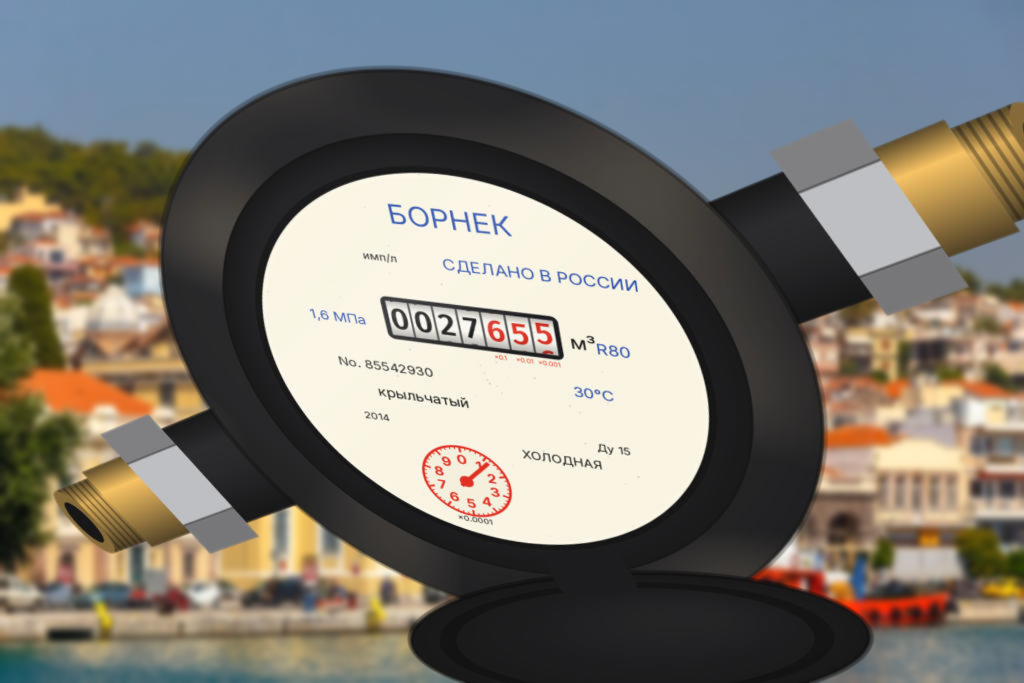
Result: 27.6551 m³
